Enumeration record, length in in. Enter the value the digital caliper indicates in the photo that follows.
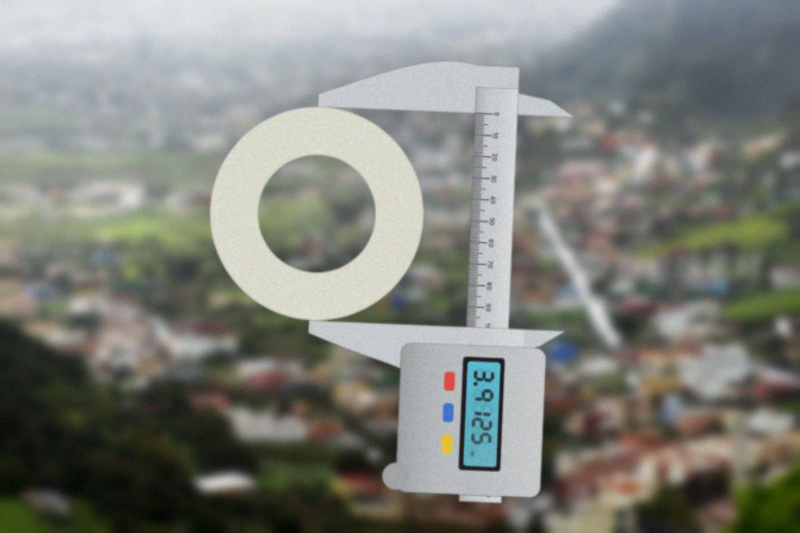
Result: 3.9125 in
